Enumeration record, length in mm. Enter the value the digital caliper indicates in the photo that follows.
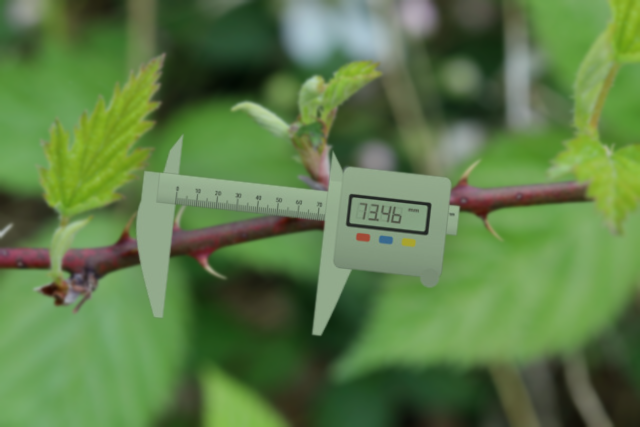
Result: 73.46 mm
